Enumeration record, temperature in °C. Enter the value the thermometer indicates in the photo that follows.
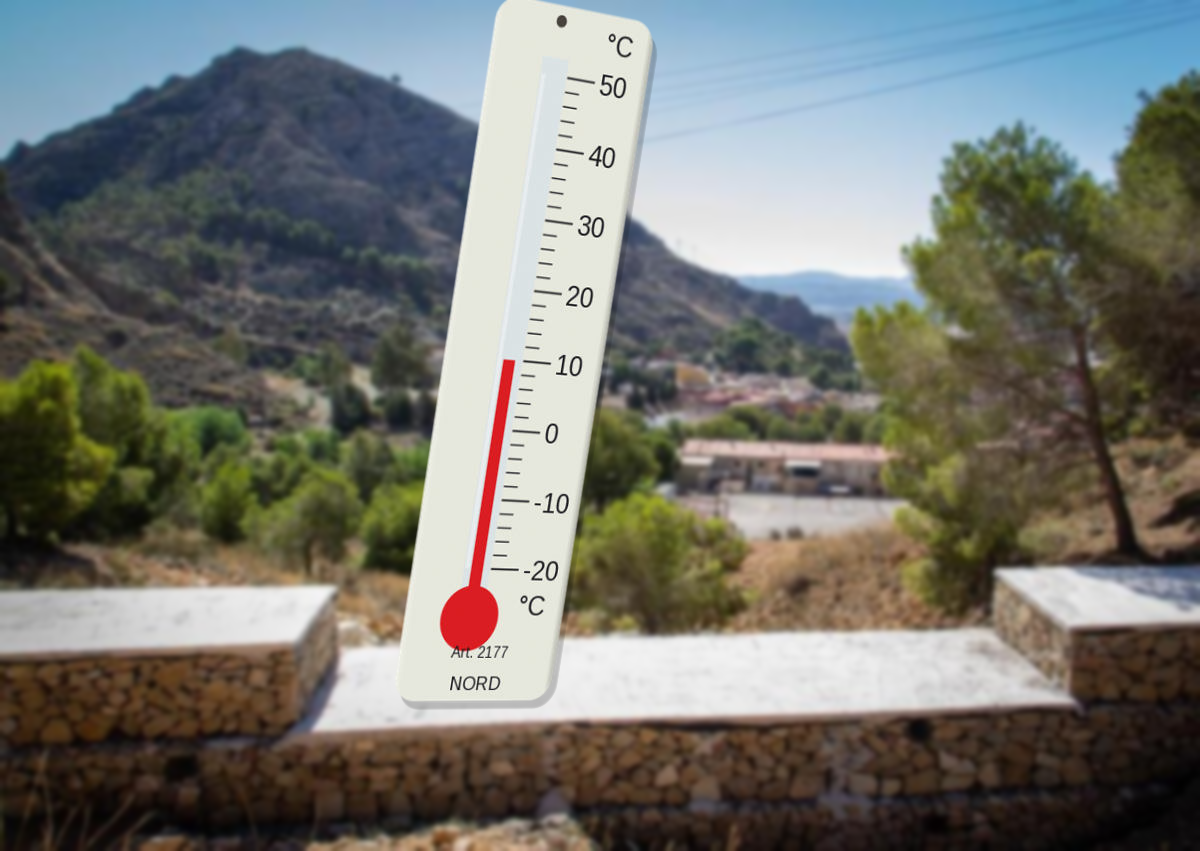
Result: 10 °C
